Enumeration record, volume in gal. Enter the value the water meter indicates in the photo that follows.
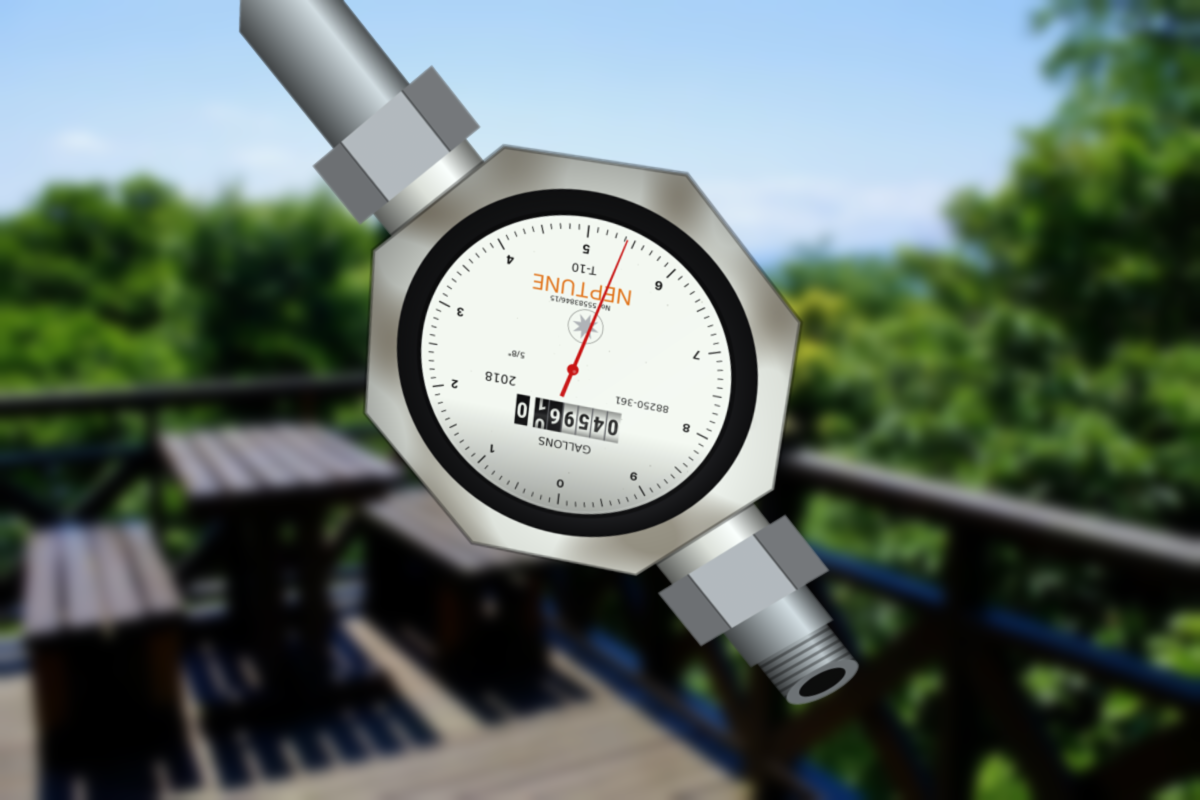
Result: 459605.4 gal
